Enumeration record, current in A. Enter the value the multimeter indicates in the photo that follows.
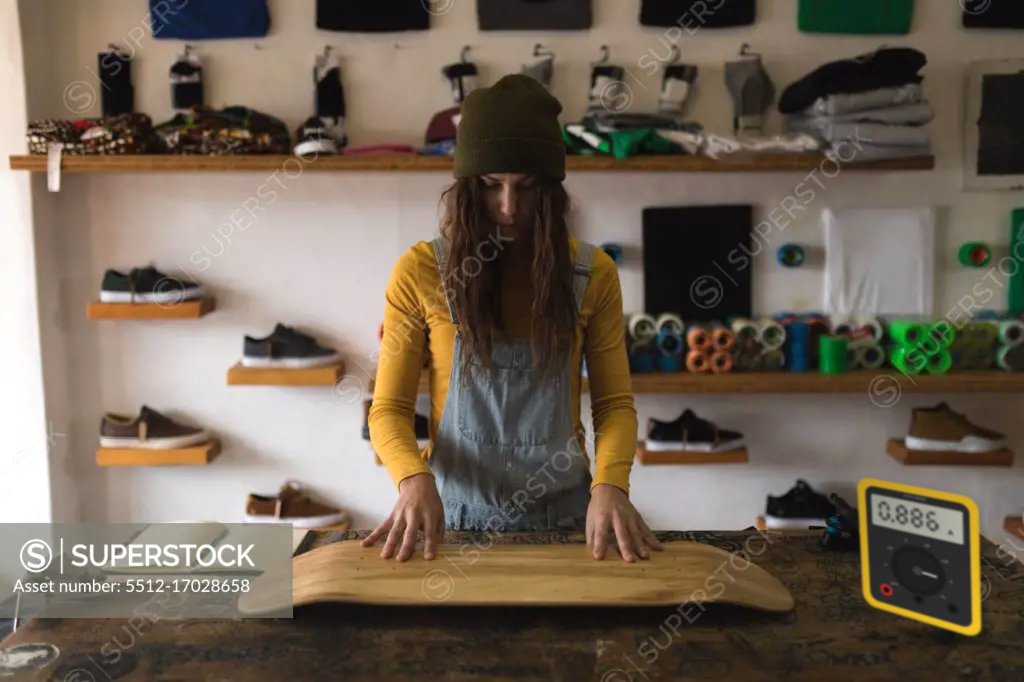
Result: 0.886 A
